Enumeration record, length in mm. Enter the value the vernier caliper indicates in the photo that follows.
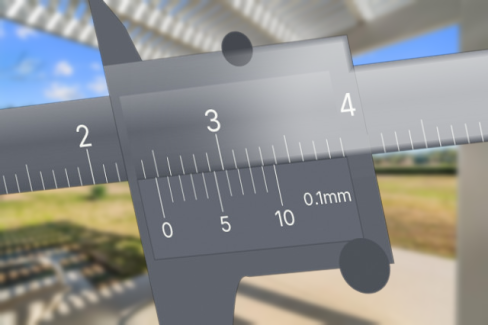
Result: 24.8 mm
